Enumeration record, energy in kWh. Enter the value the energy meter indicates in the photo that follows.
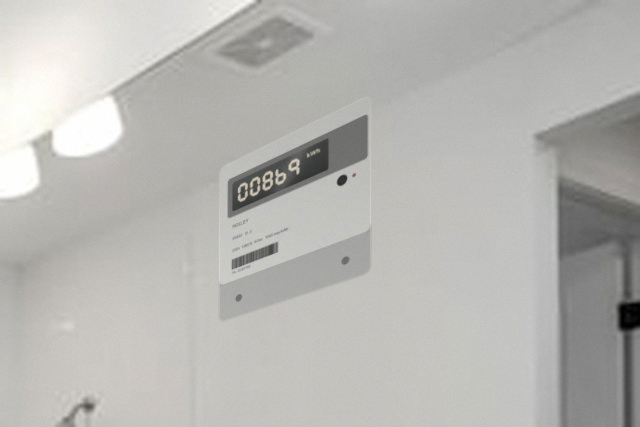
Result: 869 kWh
